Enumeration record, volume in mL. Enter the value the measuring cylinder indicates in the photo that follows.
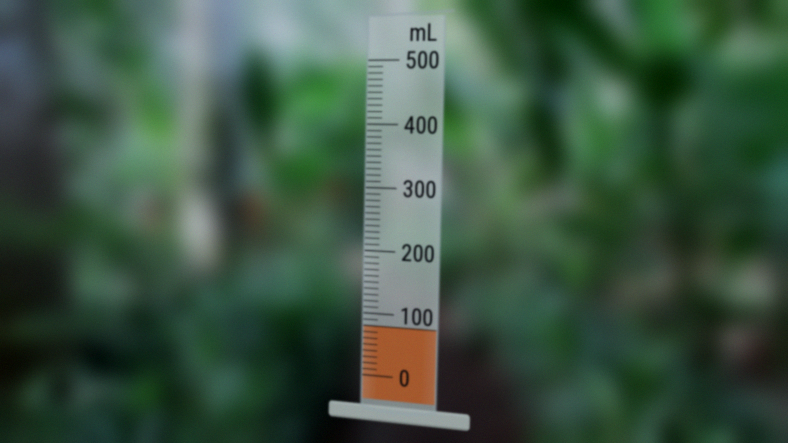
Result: 80 mL
